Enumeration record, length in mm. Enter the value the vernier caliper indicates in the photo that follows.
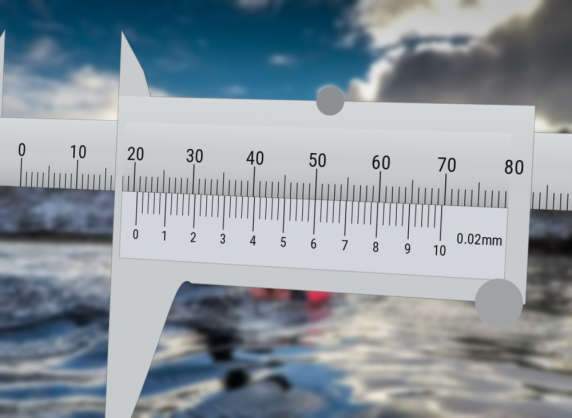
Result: 20.6 mm
